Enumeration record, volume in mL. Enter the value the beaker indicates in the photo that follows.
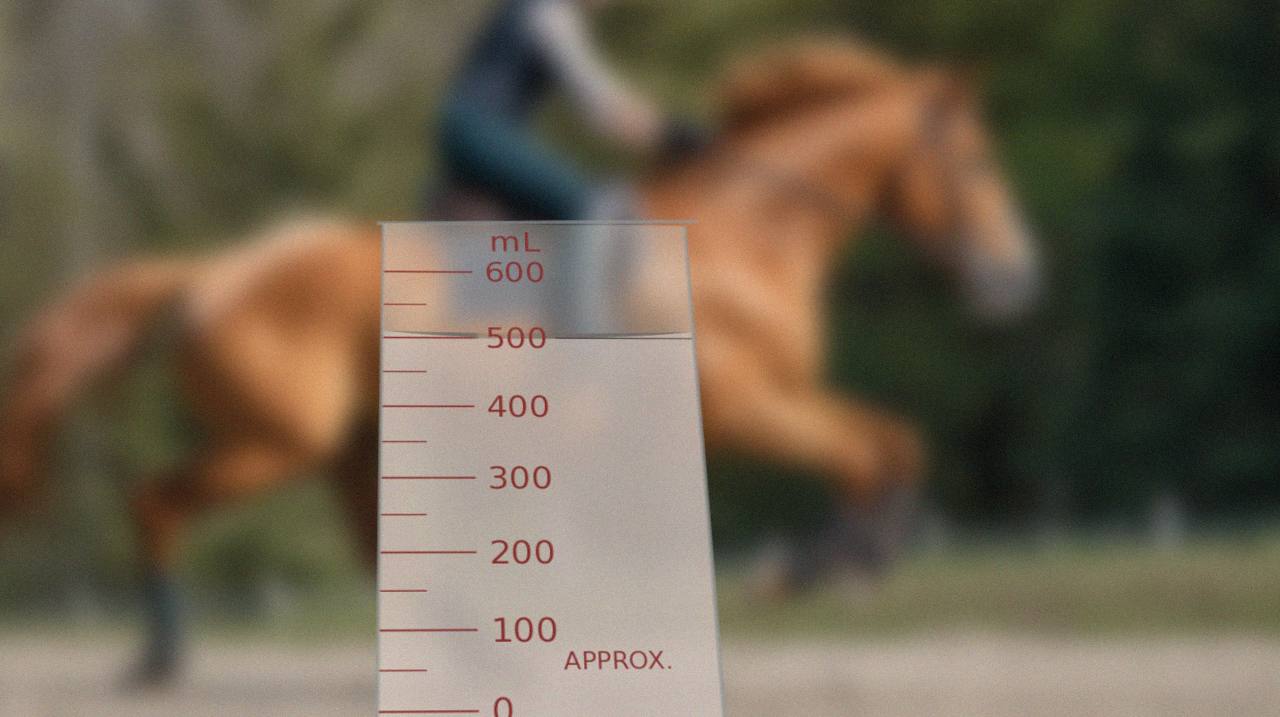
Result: 500 mL
